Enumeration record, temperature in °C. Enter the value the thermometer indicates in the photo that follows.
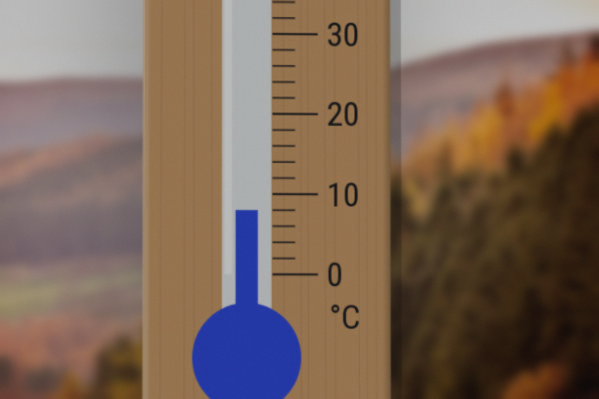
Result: 8 °C
